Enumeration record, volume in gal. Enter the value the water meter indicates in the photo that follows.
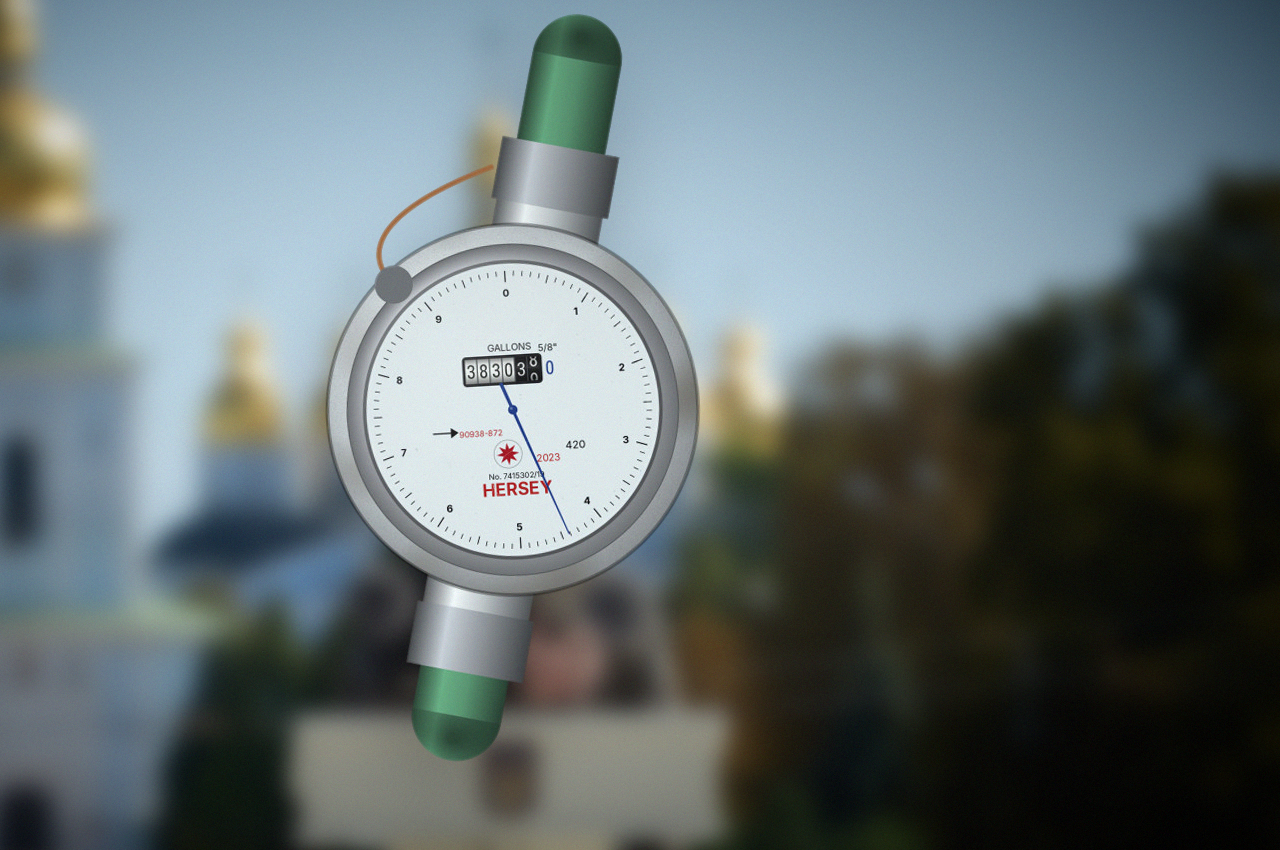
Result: 3830384.4 gal
